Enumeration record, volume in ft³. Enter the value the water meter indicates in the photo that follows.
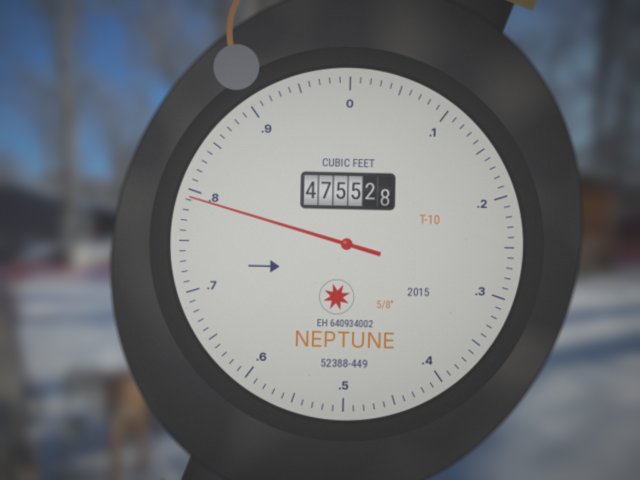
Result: 475527.79 ft³
